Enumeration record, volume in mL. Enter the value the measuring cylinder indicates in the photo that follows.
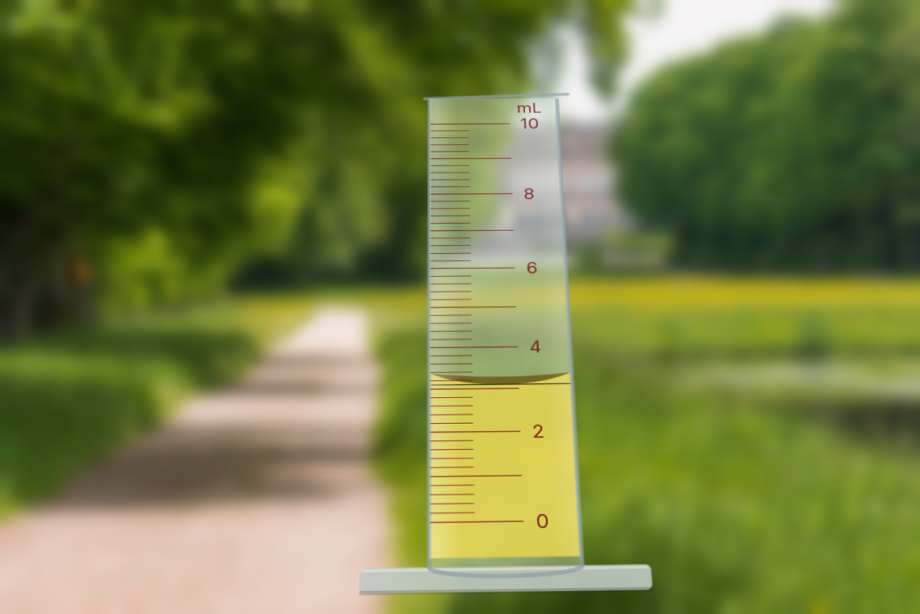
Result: 3.1 mL
